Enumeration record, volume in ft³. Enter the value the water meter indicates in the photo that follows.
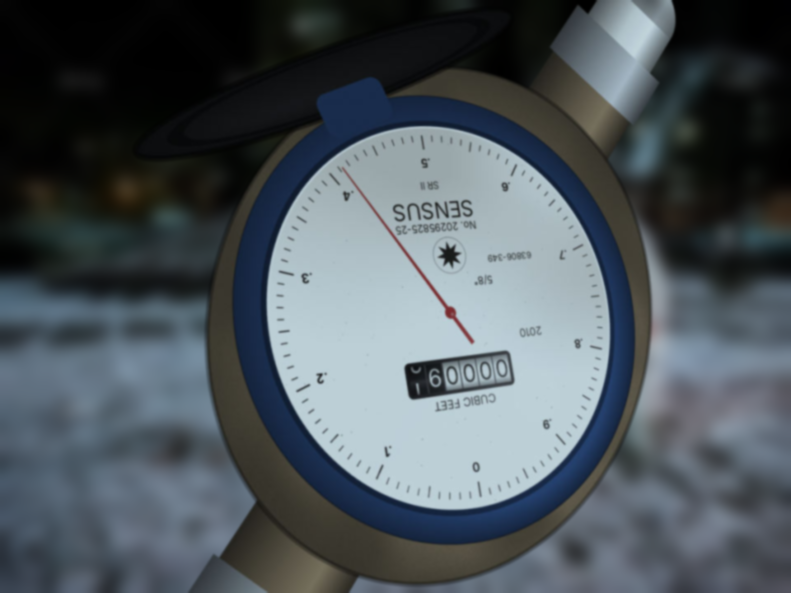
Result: 91.41 ft³
